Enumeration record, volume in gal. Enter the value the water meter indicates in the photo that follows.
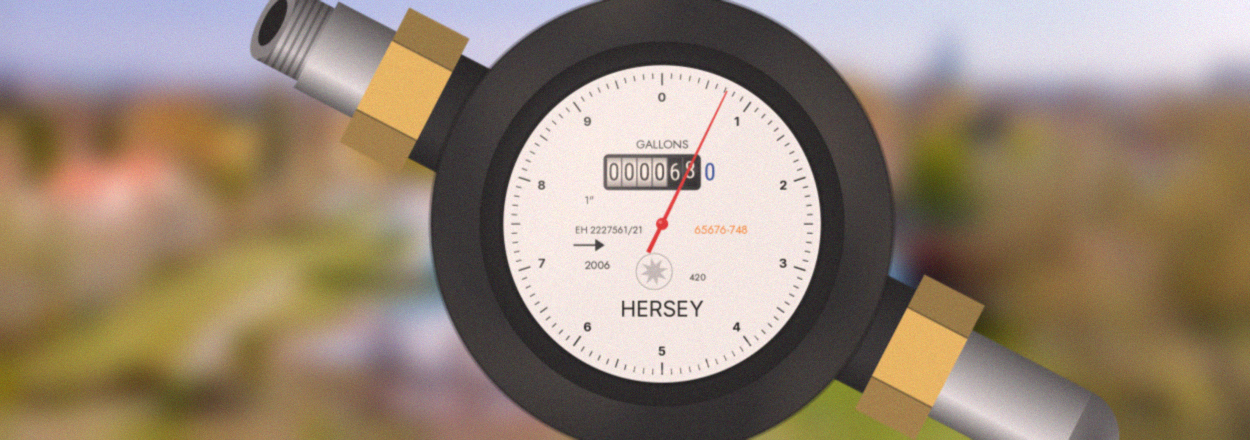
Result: 680.7 gal
